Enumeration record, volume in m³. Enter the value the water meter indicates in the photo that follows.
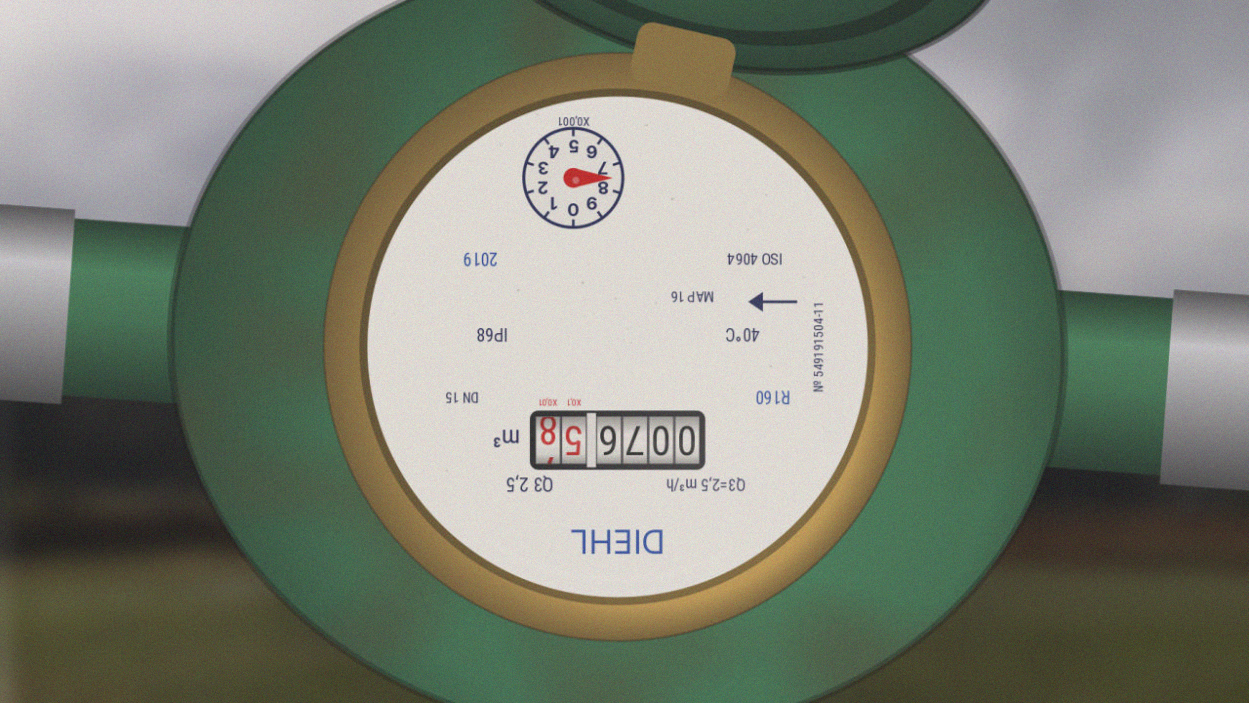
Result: 76.577 m³
